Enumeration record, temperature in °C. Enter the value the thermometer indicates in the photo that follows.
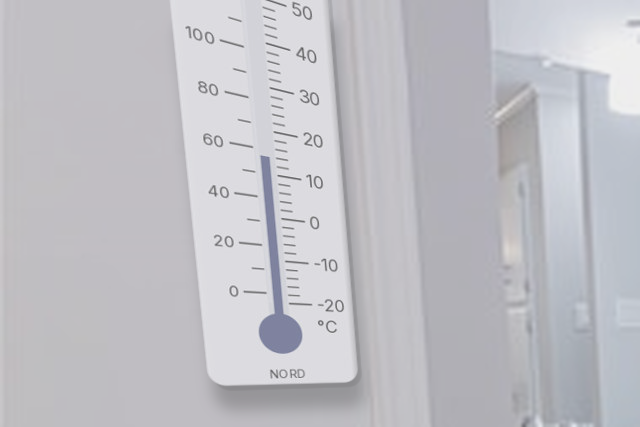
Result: 14 °C
